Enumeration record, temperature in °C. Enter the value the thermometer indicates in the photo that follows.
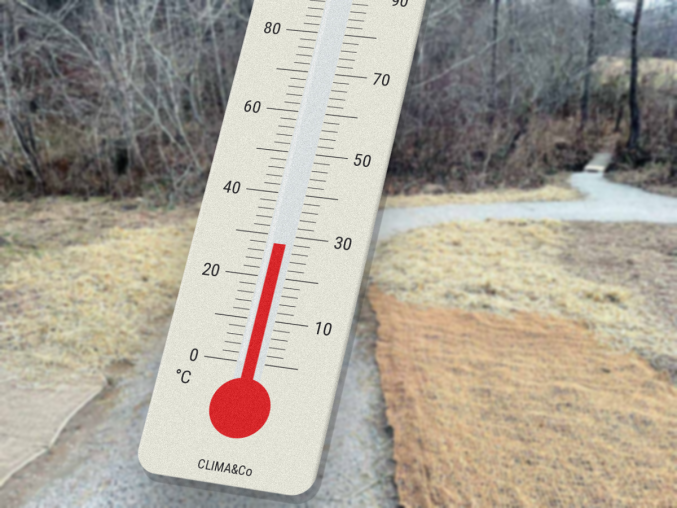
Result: 28 °C
